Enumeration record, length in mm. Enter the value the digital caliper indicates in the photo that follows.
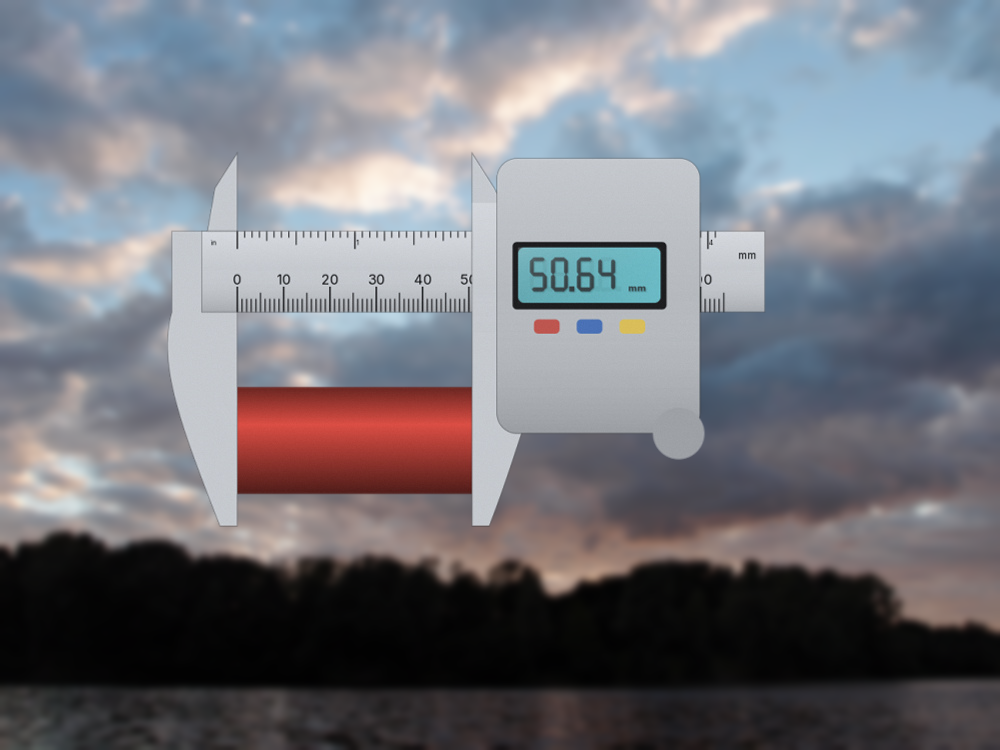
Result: 50.64 mm
